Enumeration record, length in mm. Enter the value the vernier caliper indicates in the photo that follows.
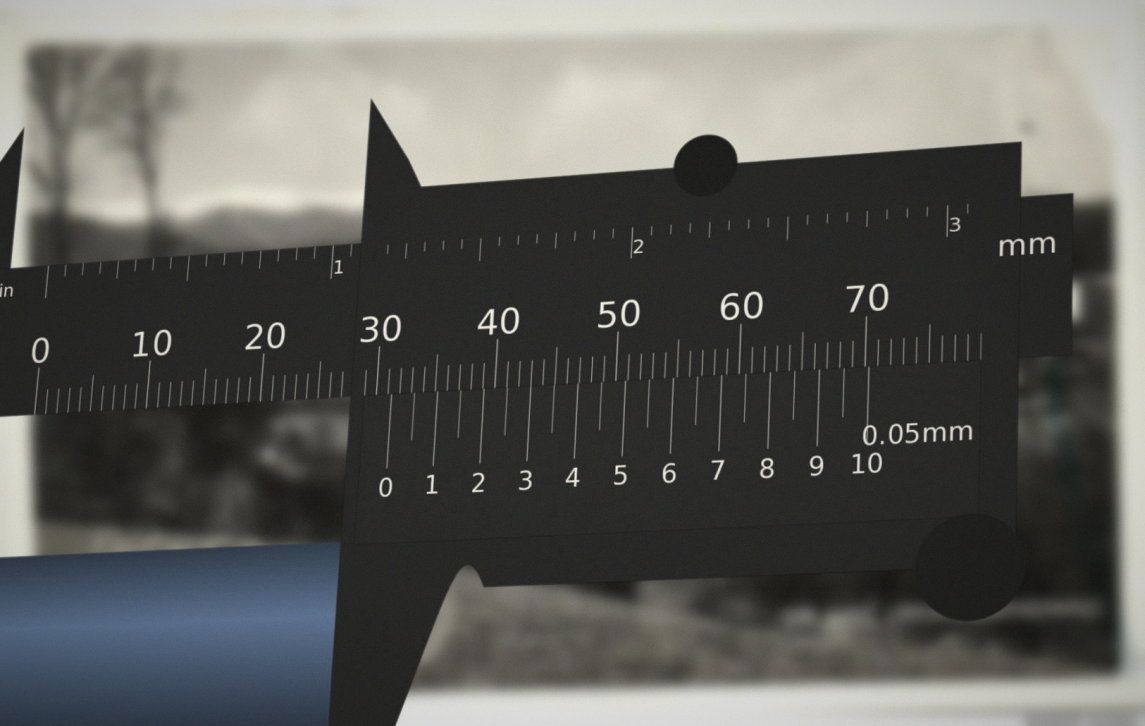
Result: 31.3 mm
